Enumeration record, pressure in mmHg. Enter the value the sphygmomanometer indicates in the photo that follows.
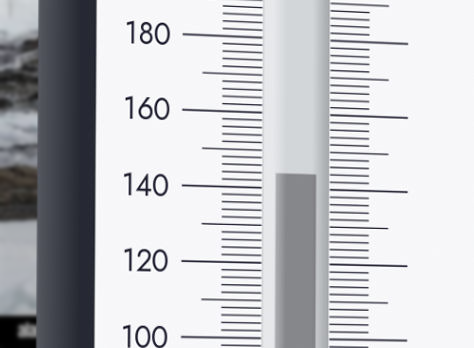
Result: 144 mmHg
